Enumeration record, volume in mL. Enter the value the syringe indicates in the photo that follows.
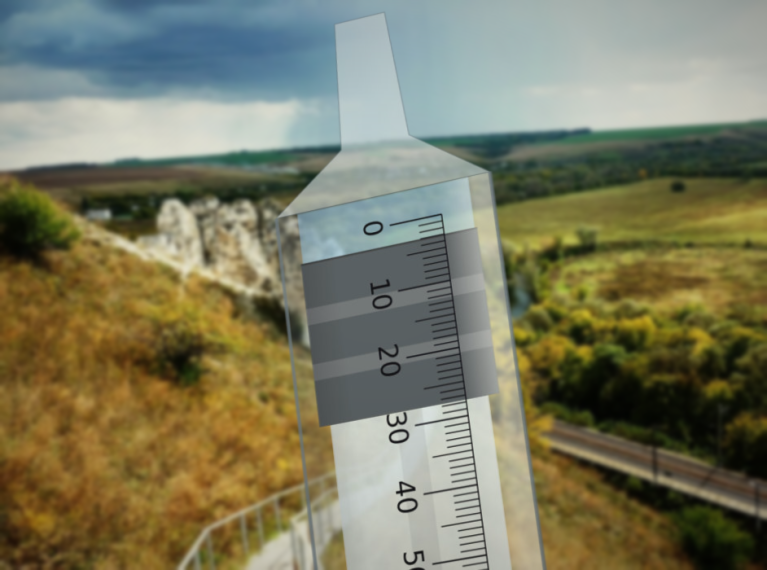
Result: 3 mL
